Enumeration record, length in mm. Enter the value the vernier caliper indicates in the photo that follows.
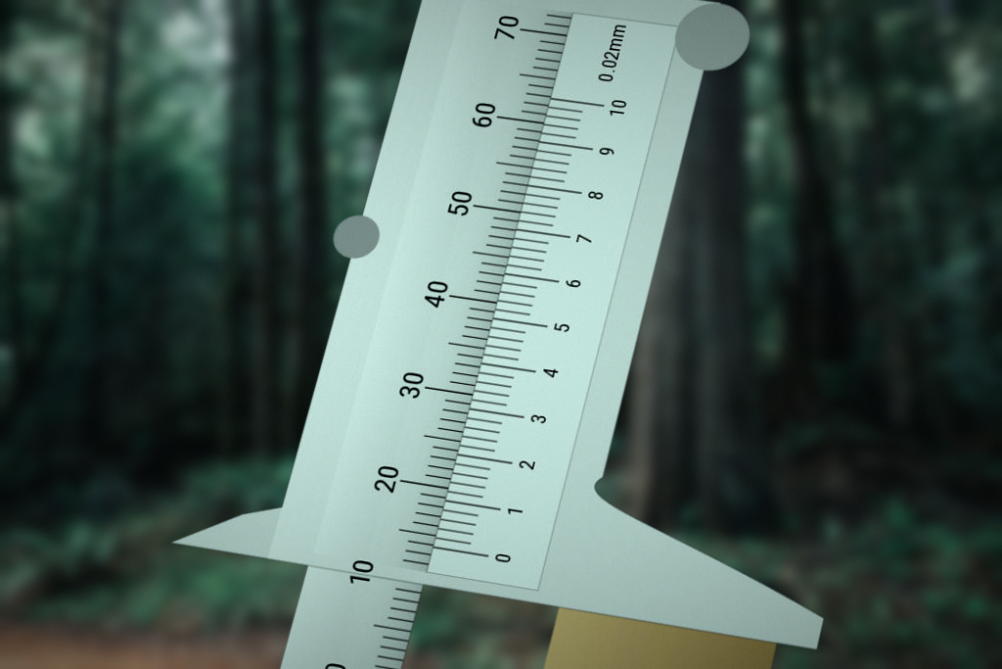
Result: 13.8 mm
